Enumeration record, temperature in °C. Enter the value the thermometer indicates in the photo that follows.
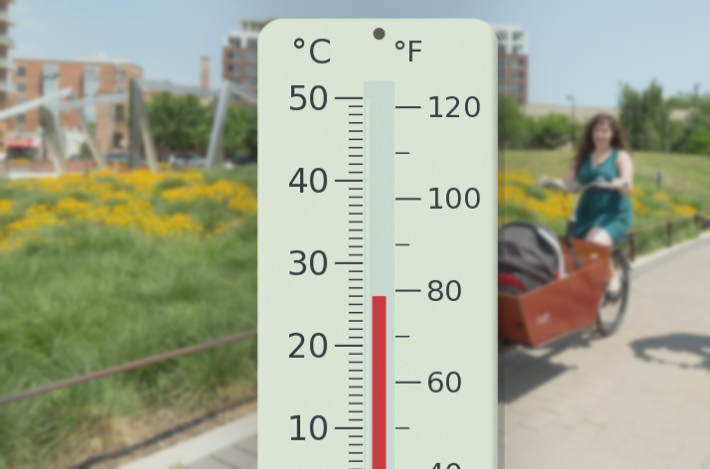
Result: 26 °C
